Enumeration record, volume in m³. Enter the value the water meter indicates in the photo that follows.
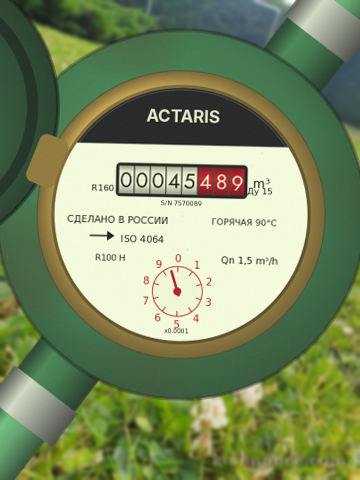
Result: 45.4889 m³
